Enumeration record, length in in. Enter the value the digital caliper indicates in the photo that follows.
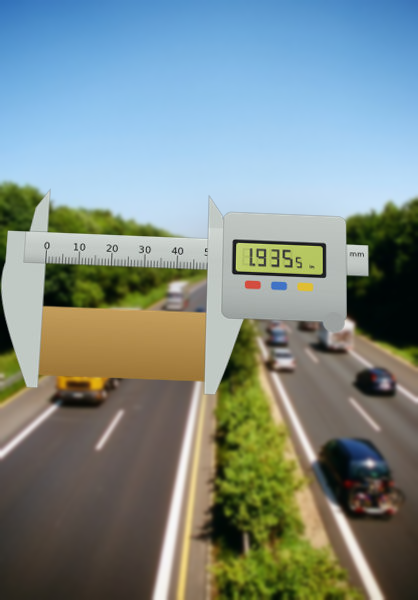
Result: 1.9355 in
